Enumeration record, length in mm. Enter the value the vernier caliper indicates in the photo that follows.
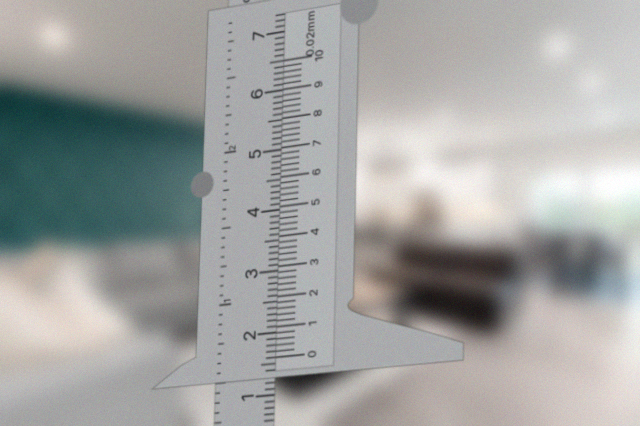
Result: 16.0 mm
